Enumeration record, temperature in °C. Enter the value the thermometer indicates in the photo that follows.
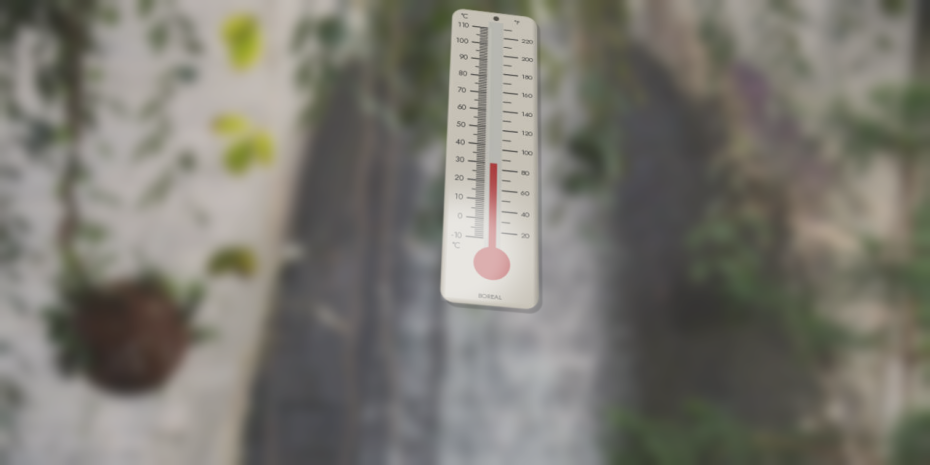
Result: 30 °C
